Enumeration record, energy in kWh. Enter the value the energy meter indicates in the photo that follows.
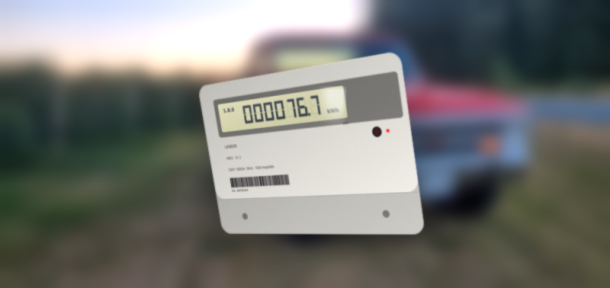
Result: 76.7 kWh
